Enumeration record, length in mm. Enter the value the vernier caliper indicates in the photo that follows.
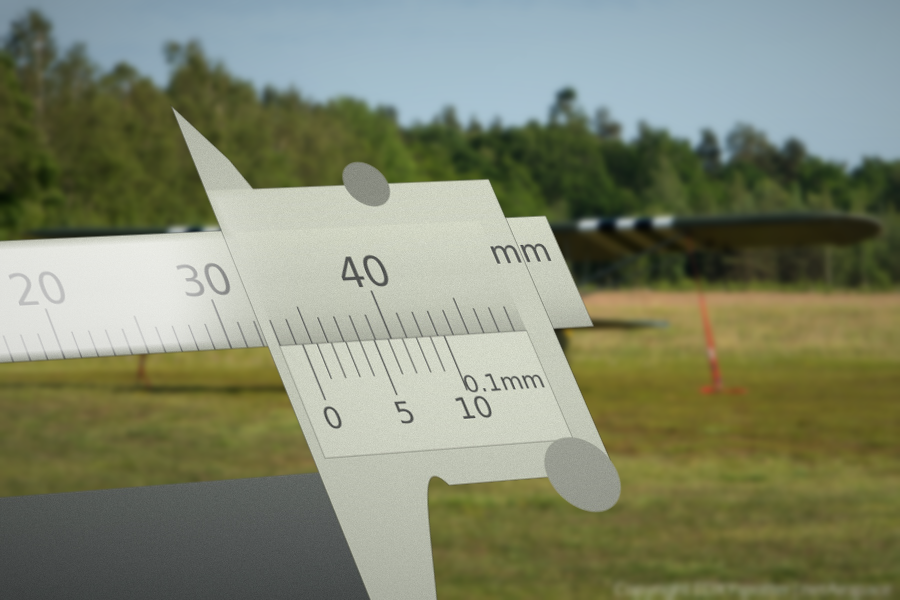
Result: 34.4 mm
